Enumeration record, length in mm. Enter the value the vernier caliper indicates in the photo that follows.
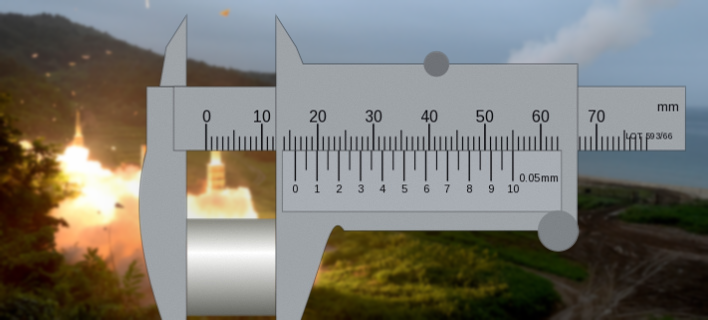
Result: 16.0 mm
